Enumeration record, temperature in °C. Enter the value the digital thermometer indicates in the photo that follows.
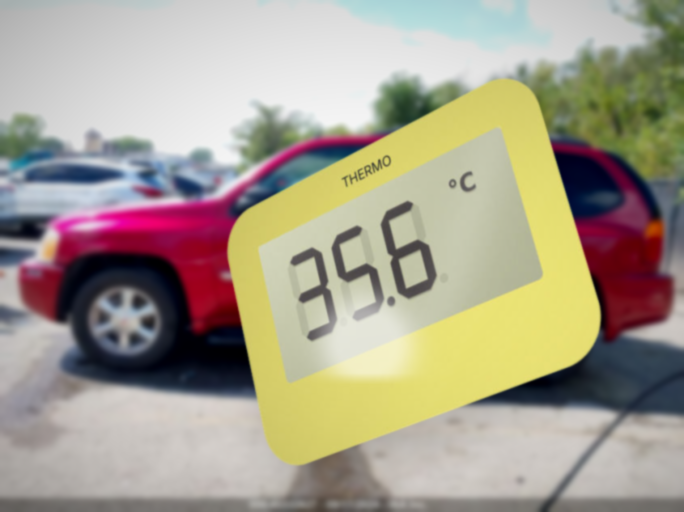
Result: 35.6 °C
